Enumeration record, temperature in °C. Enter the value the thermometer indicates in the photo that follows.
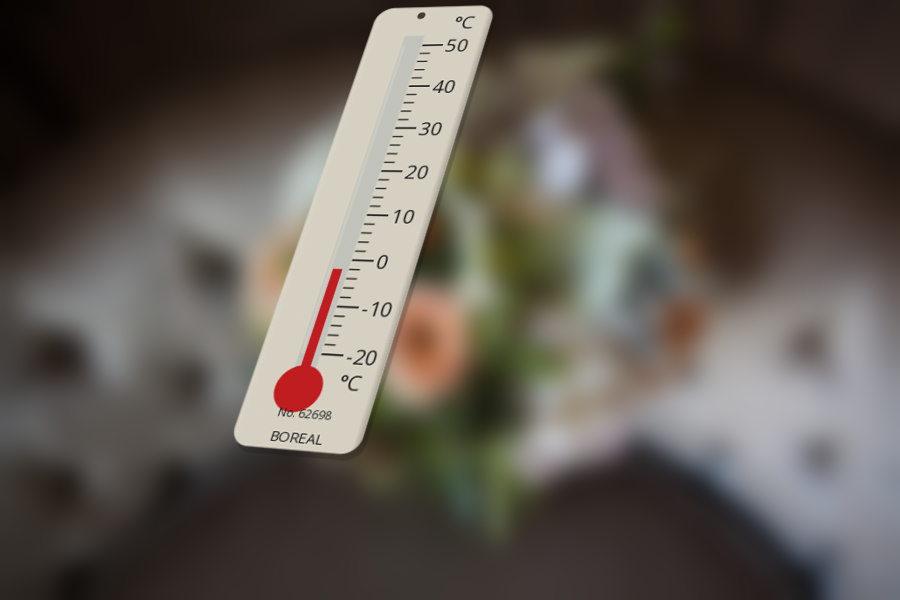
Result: -2 °C
